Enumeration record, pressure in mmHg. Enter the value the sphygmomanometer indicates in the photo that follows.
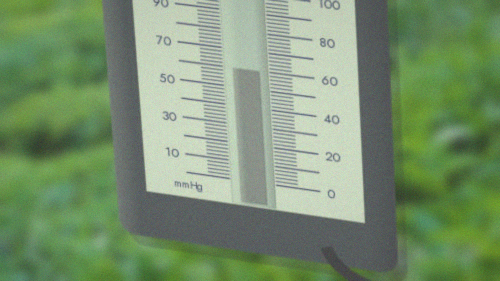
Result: 60 mmHg
